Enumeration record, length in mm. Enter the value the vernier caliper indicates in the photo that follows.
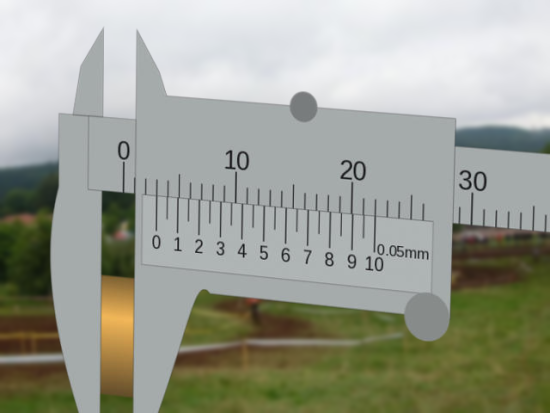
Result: 3.0 mm
